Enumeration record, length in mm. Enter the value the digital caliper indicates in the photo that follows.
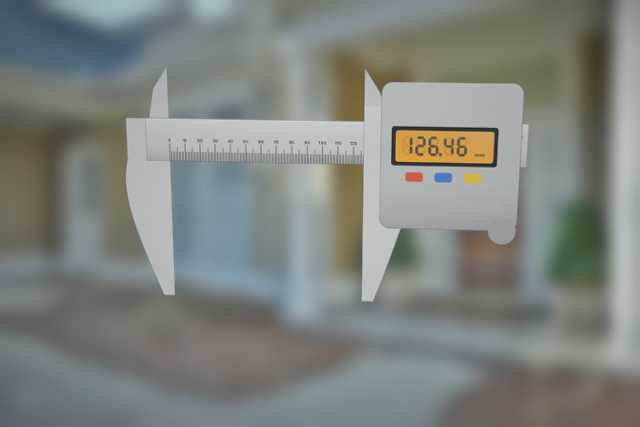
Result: 126.46 mm
